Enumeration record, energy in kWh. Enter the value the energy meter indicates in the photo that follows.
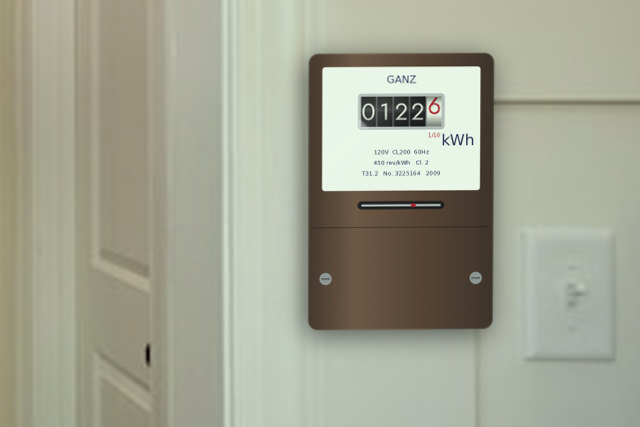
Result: 122.6 kWh
